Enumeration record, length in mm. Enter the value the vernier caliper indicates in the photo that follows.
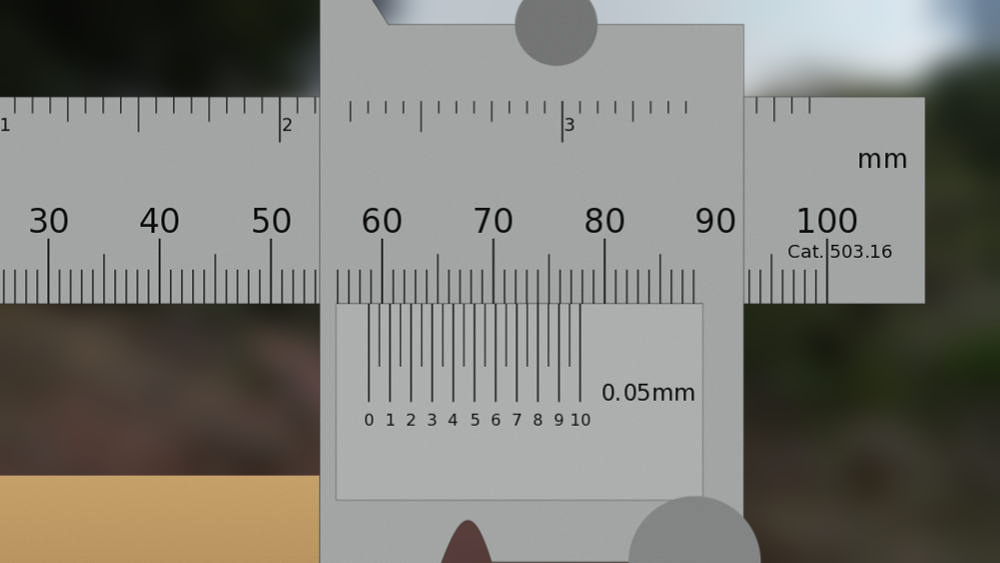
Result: 58.8 mm
